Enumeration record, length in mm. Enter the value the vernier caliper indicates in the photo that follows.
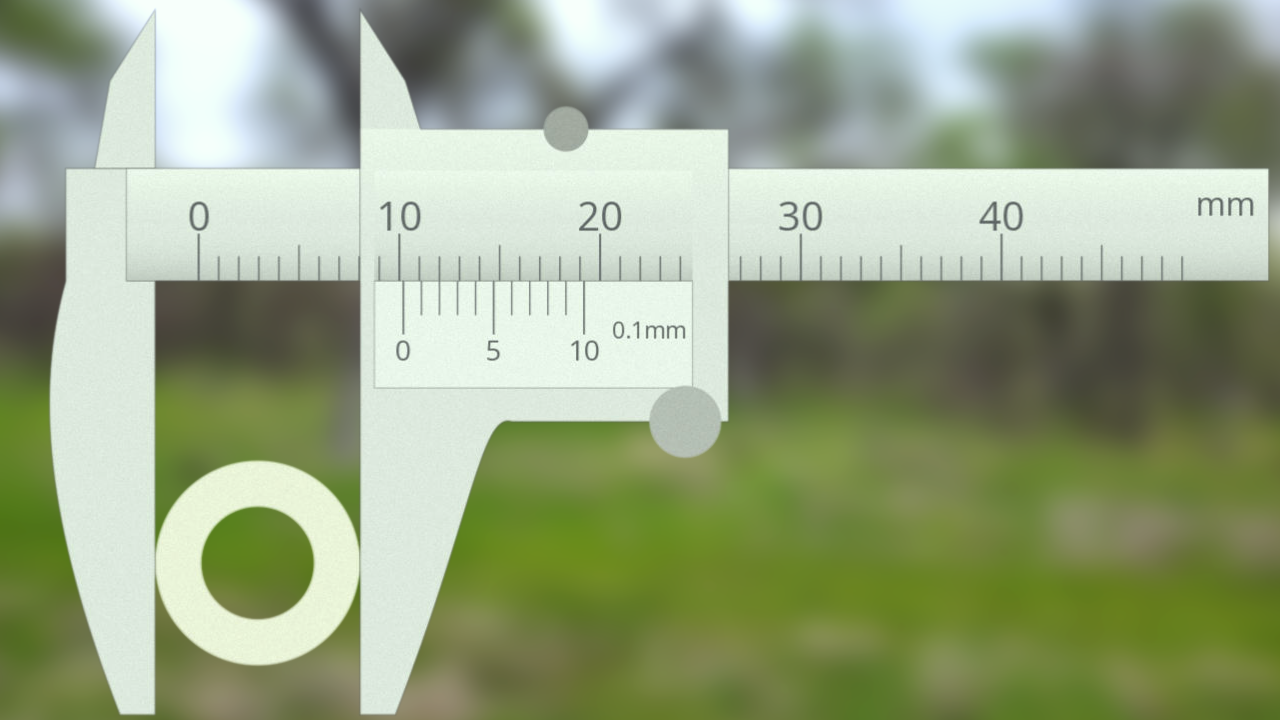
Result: 10.2 mm
